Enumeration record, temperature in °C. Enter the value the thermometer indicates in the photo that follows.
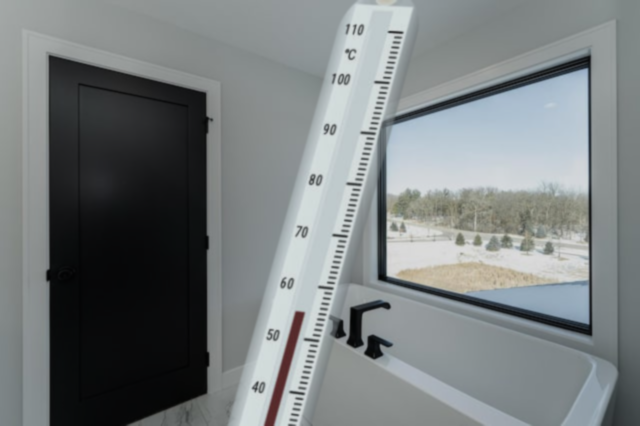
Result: 55 °C
